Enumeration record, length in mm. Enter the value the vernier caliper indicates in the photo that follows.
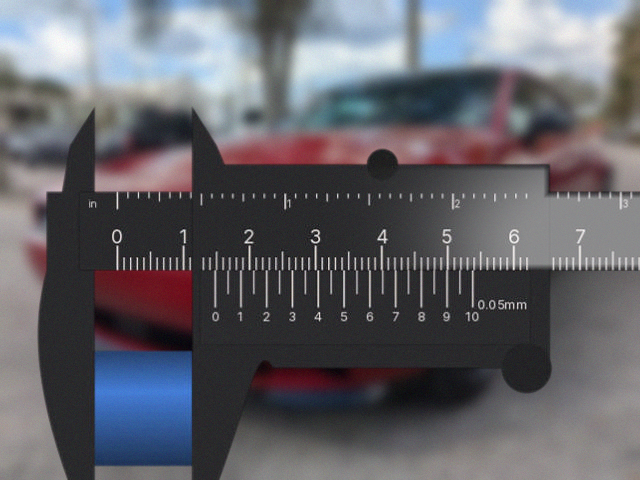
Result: 14.8 mm
